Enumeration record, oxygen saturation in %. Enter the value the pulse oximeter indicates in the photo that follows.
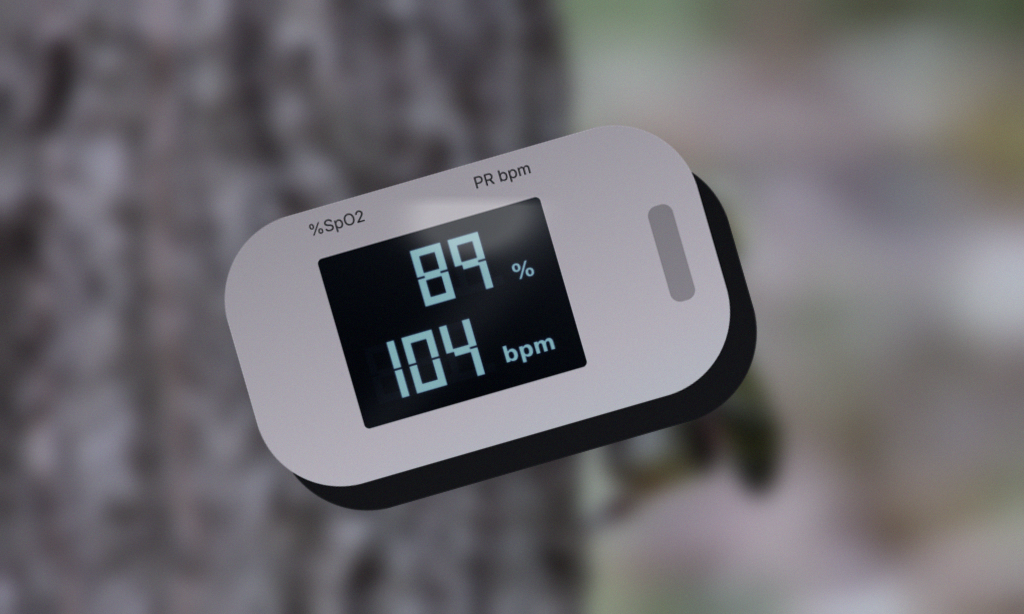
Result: 89 %
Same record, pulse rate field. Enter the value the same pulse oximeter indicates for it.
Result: 104 bpm
